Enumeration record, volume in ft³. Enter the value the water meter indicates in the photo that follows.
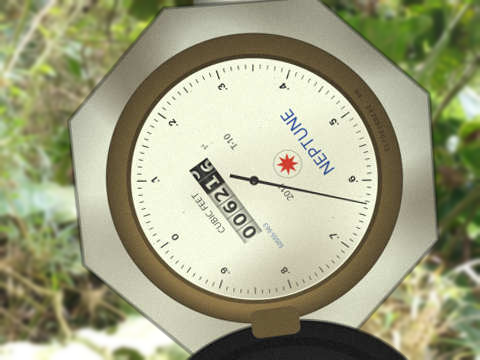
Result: 6215.63 ft³
